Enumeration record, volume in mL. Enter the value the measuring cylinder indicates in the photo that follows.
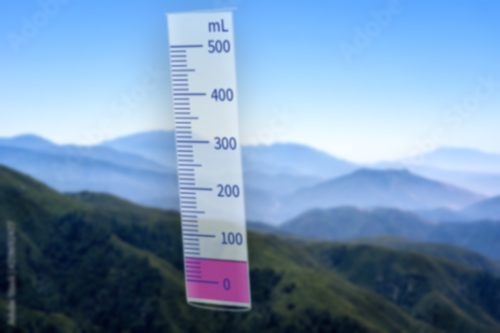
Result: 50 mL
